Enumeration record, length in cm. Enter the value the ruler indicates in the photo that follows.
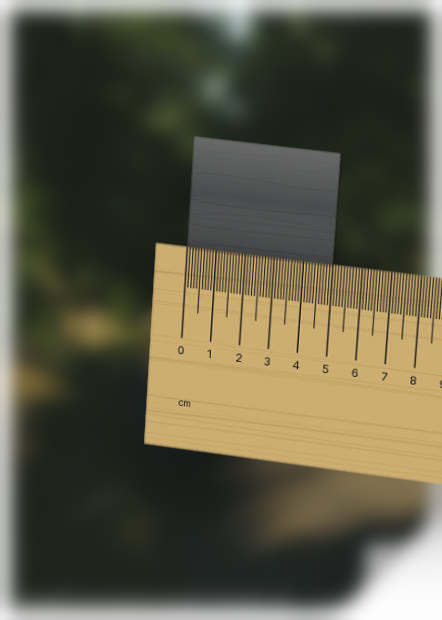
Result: 5 cm
